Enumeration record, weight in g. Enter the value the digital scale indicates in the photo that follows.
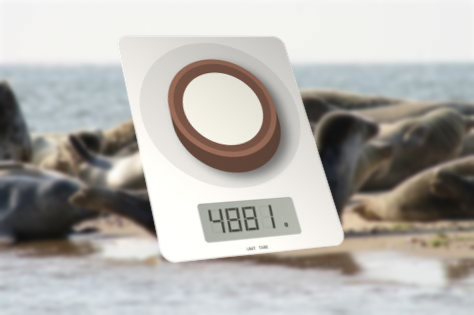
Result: 4881 g
